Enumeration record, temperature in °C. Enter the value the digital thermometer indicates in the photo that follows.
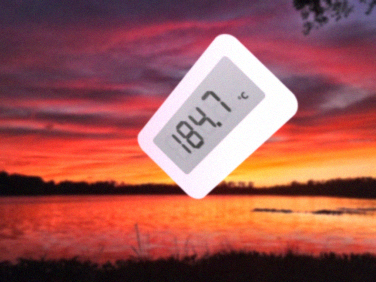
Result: 184.7 °C
